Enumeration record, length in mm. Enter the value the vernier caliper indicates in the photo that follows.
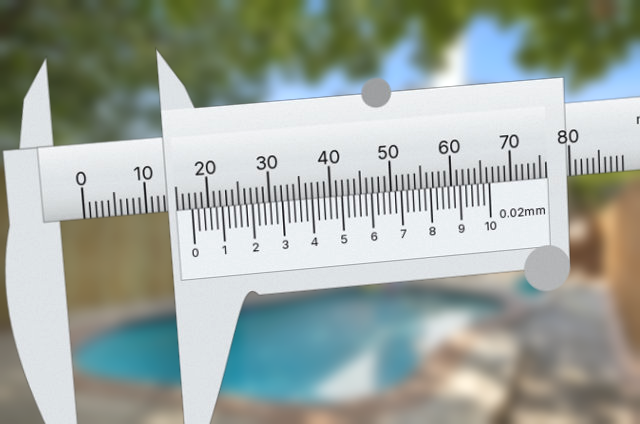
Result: 17.4 mm
